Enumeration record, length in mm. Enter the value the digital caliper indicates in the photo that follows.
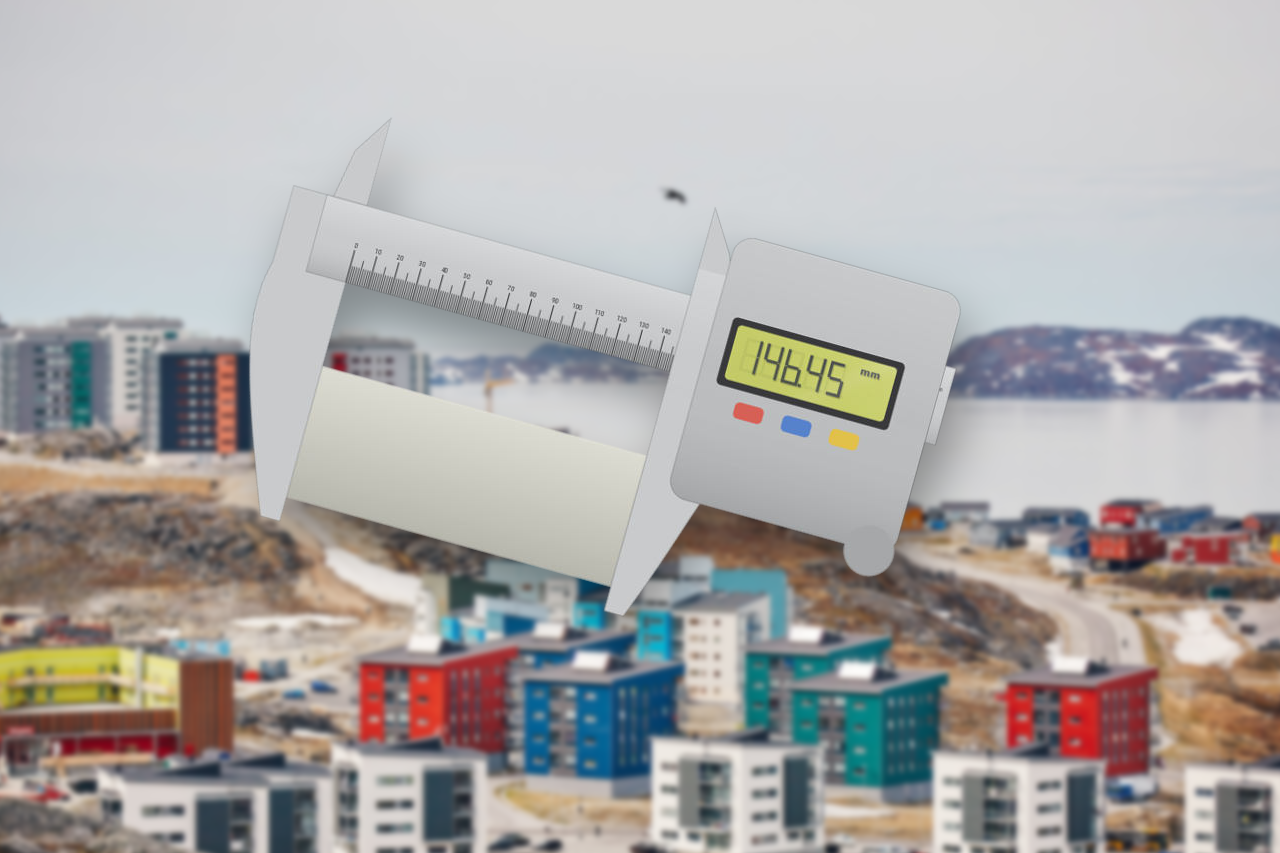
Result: 146.45 mm
